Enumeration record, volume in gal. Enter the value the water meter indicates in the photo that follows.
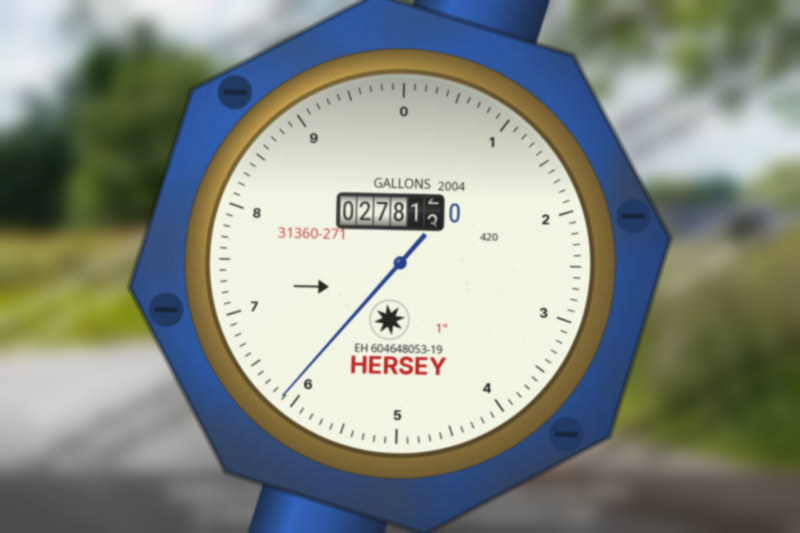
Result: 278126.1 gal
